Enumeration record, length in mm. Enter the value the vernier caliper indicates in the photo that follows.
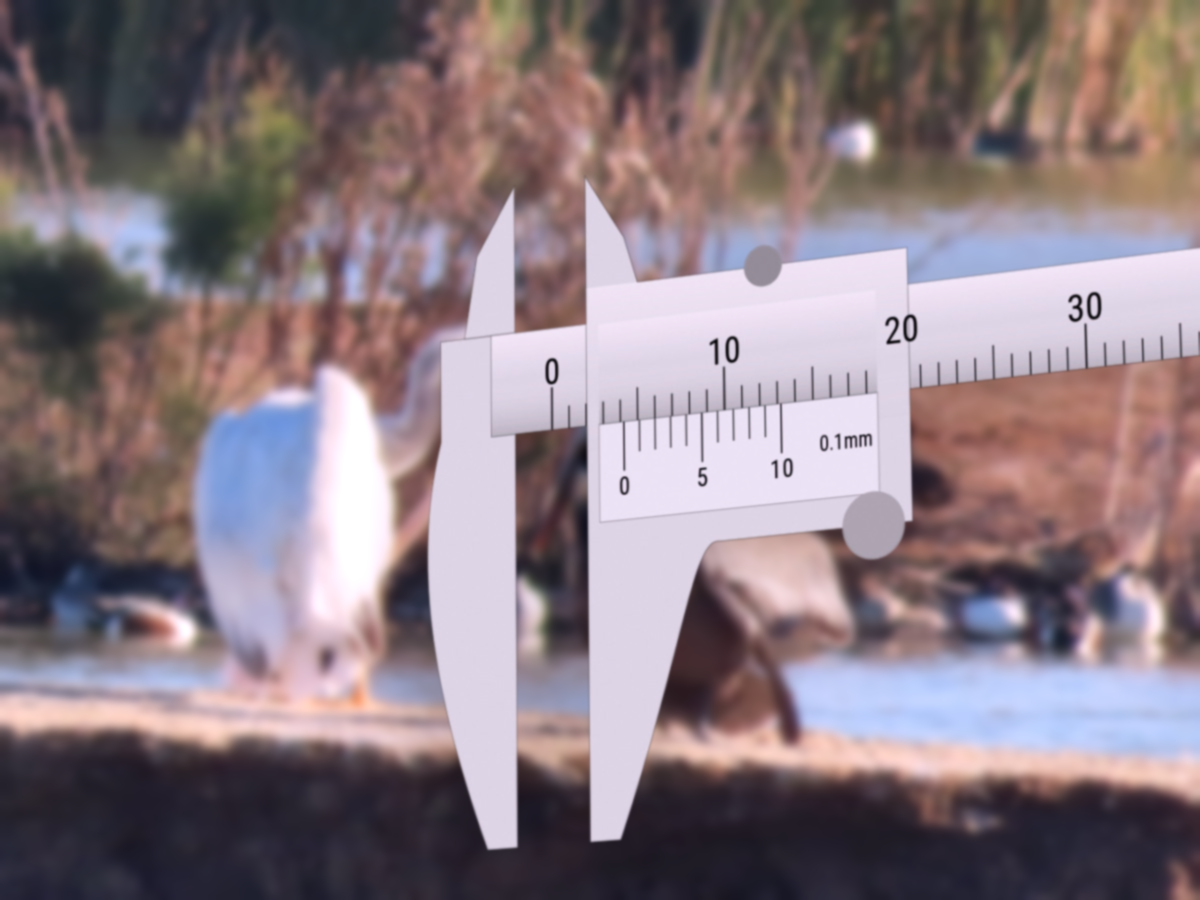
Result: 4.2 mm
